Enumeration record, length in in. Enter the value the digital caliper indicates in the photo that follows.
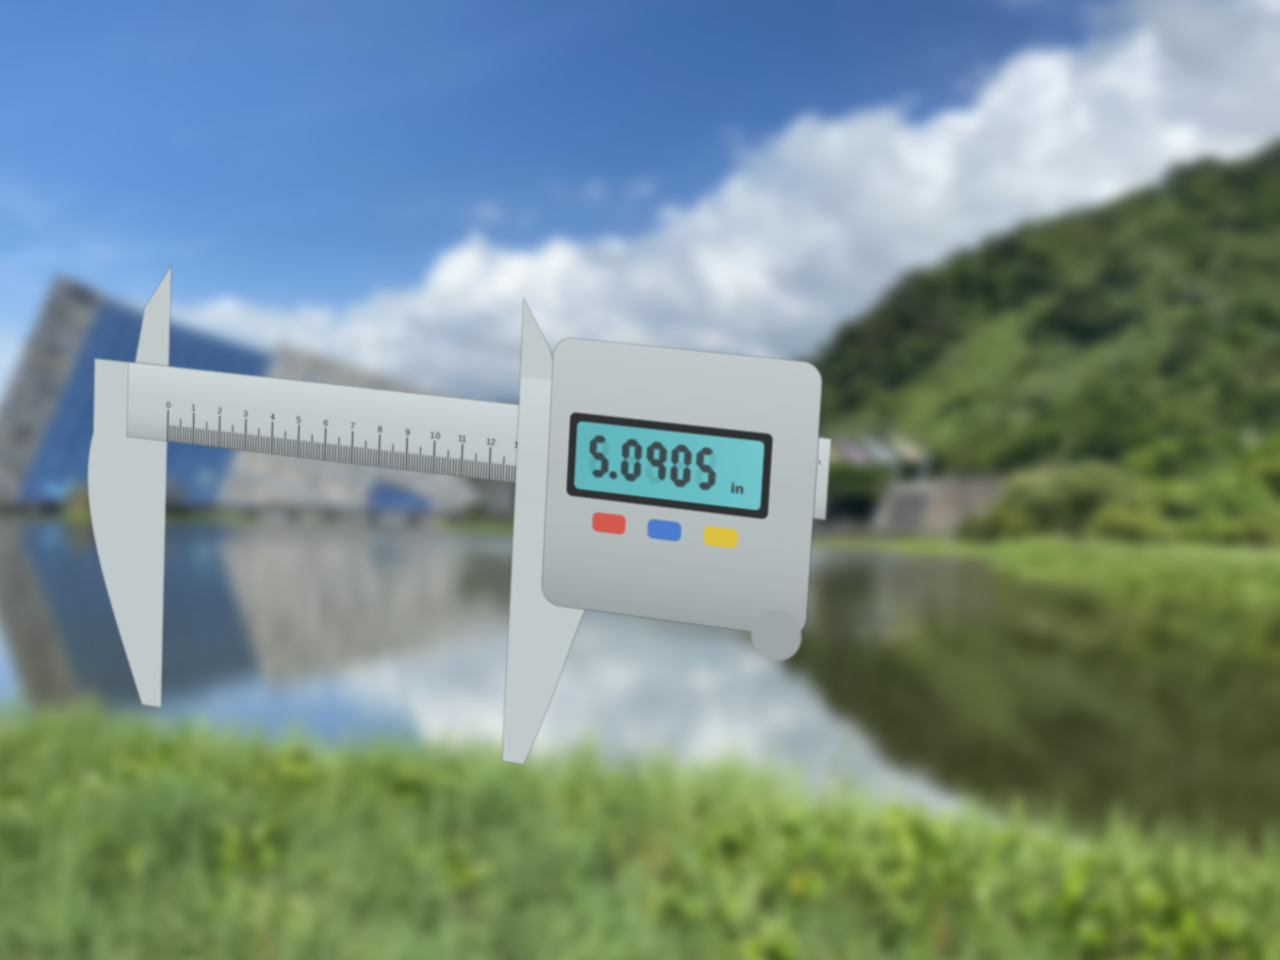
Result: 5.0905 in
